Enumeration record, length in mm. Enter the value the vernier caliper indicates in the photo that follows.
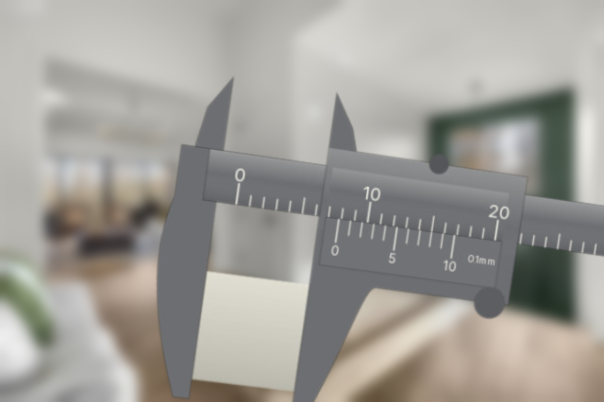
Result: 7.8 mm
